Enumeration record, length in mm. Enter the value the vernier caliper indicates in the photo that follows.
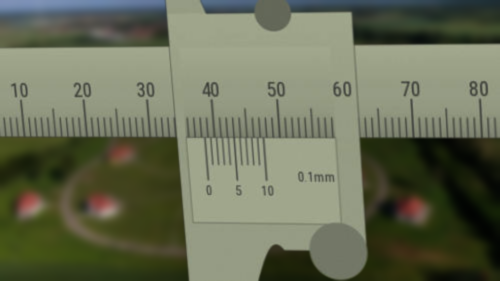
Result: 38.5 mm
